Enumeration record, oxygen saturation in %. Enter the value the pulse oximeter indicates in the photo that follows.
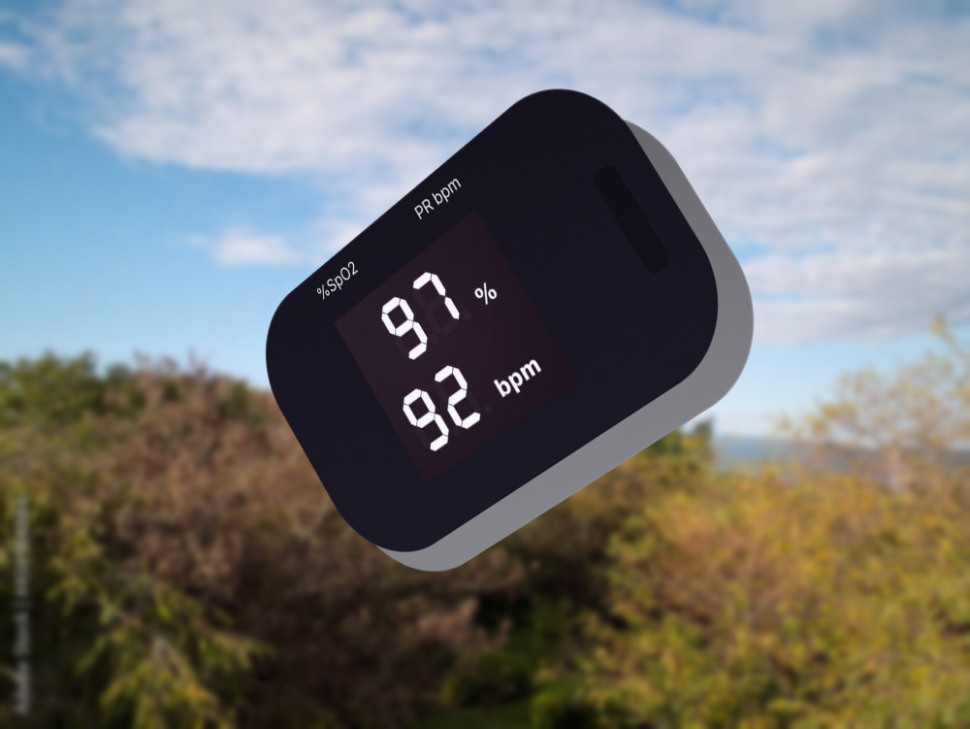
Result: 97 %
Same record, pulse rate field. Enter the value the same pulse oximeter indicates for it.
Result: 92 bpm
